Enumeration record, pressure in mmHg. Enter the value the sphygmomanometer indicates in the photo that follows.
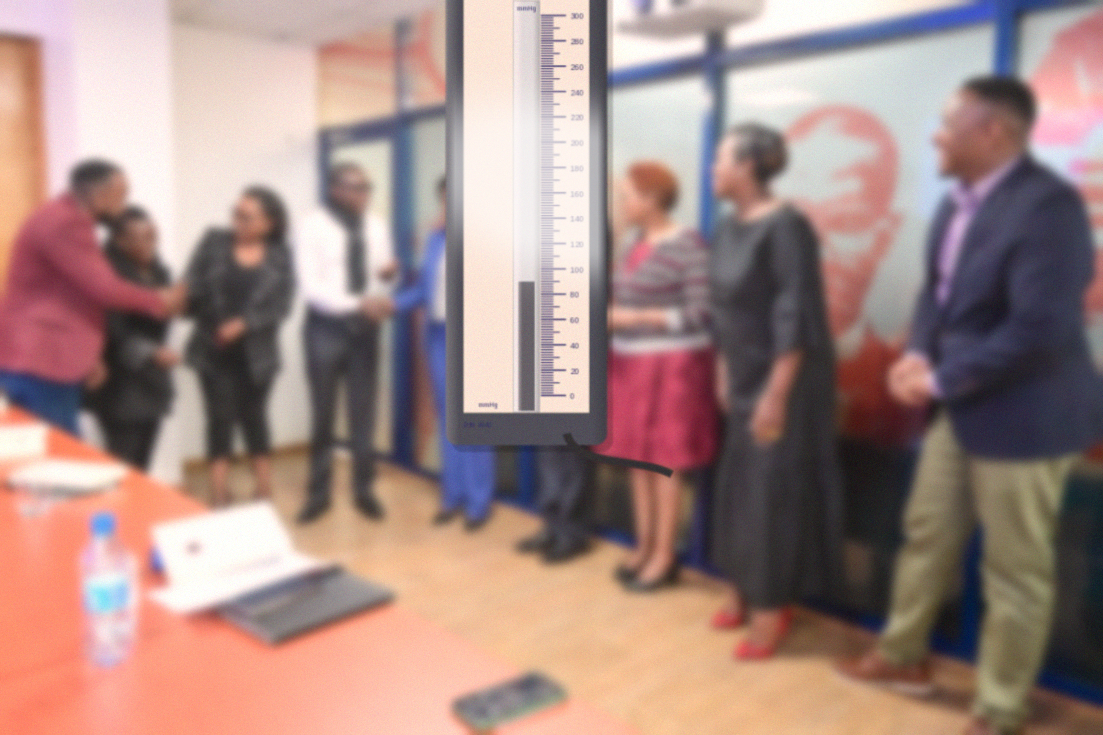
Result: 90 mmHg
